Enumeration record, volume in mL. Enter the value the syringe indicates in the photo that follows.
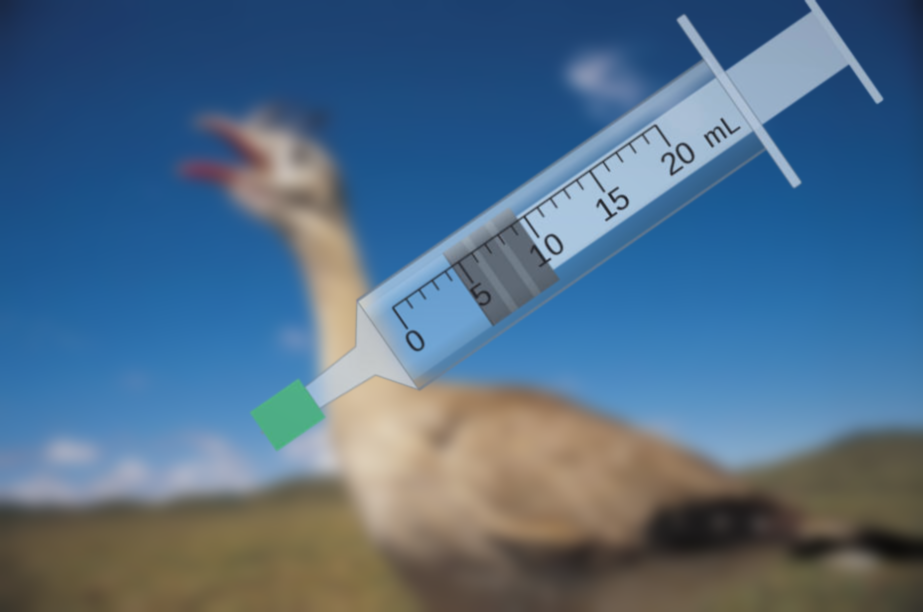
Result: 4.5 mL
